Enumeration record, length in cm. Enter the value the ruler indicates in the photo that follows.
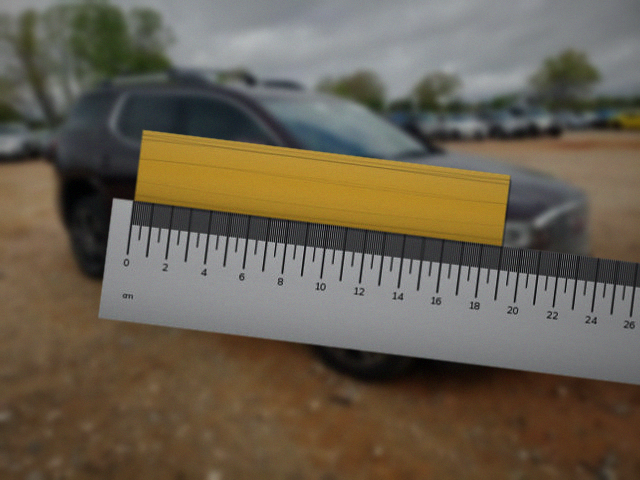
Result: 19 cm
